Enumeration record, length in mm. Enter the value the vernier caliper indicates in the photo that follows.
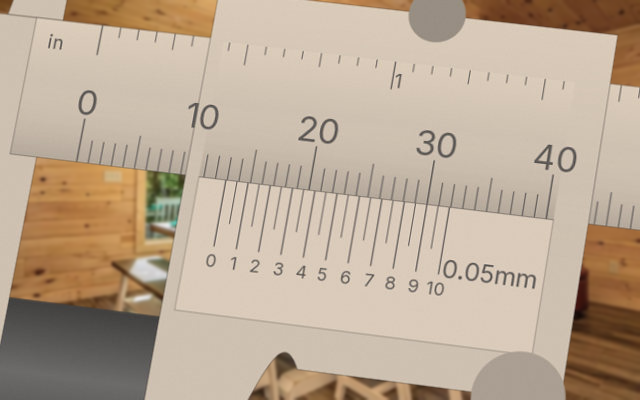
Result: 12.9 mm
